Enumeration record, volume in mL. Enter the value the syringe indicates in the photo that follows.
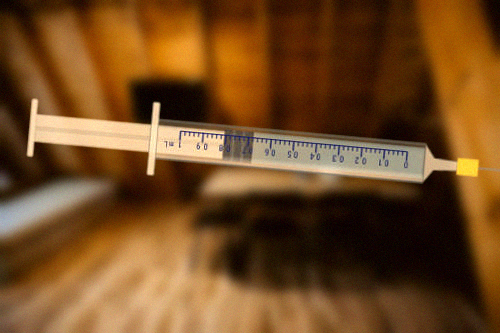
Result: 0.68 mL
